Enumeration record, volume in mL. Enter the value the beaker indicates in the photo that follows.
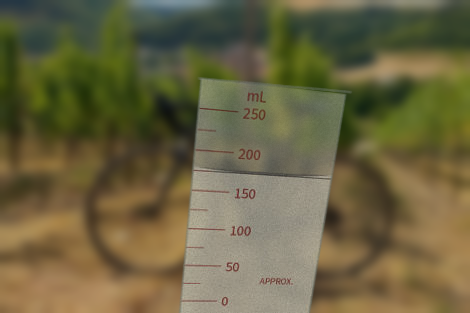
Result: 175 mL
